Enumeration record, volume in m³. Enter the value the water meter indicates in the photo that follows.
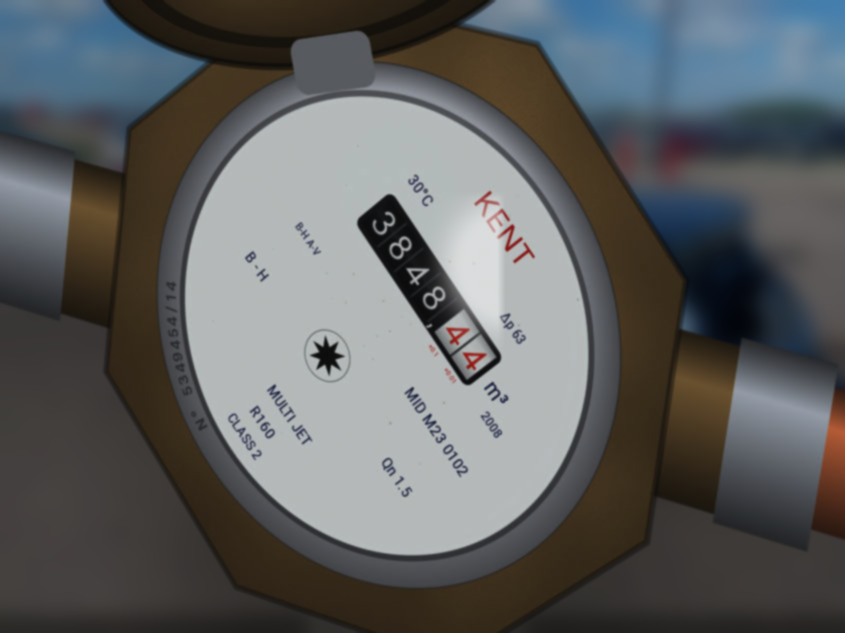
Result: 3848.44 m³
